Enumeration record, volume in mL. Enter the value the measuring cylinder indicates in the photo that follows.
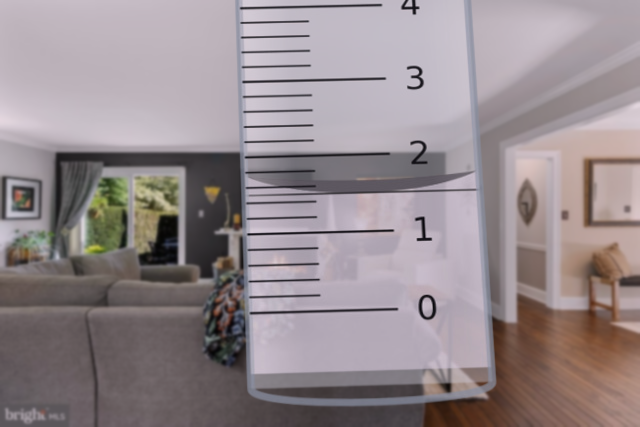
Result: 1.5 mL
